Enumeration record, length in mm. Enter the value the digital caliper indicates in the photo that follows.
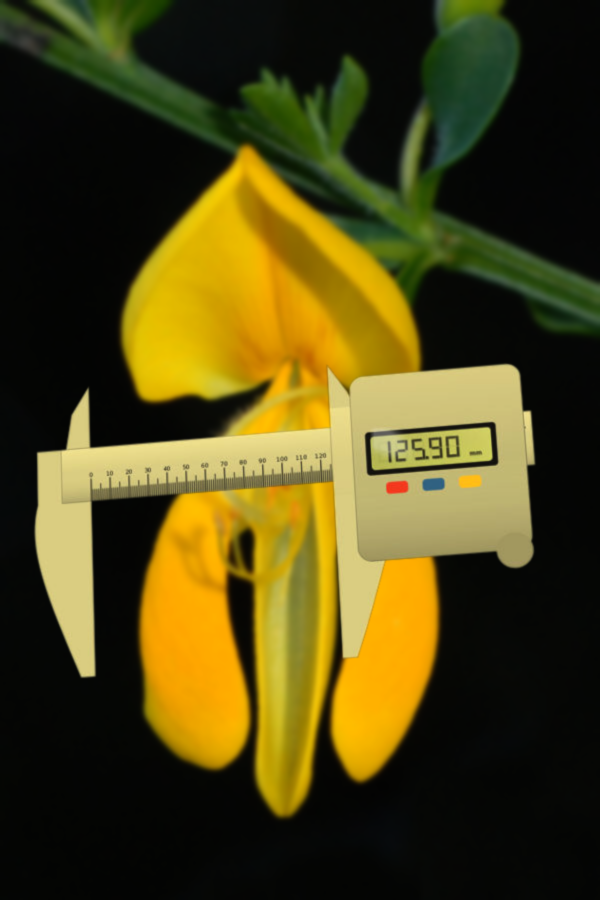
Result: 125.90 mm
